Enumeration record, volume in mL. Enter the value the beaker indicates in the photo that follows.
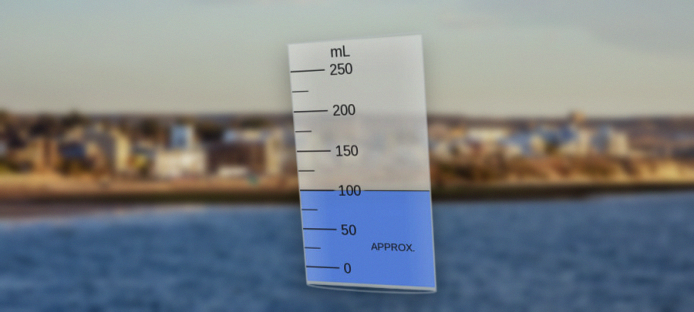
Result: 100 mL
